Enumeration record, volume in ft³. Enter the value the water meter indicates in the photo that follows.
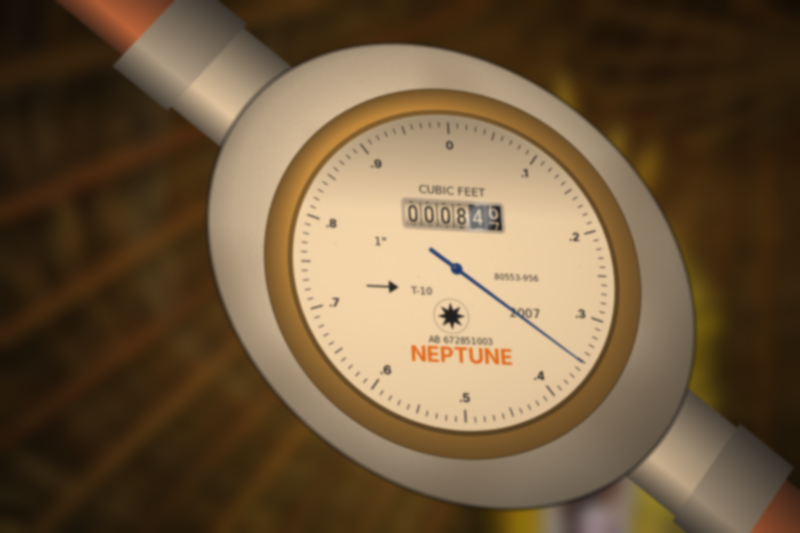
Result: 846.35 ft³
